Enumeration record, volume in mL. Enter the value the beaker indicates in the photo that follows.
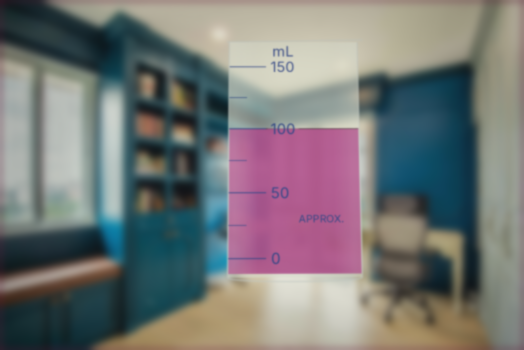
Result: 100 mL
